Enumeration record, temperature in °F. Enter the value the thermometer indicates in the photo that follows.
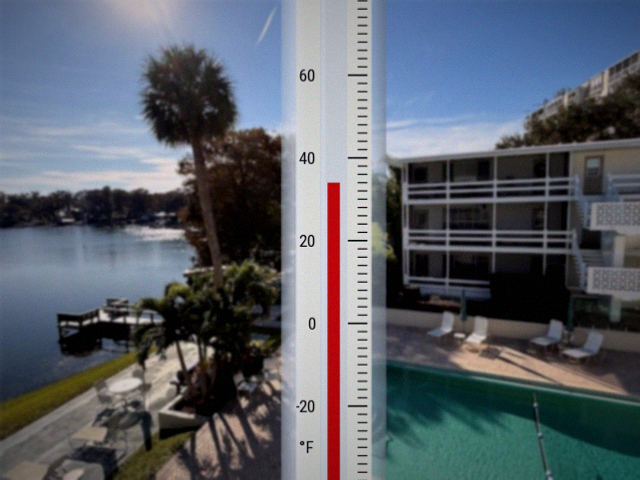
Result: 34 °F
